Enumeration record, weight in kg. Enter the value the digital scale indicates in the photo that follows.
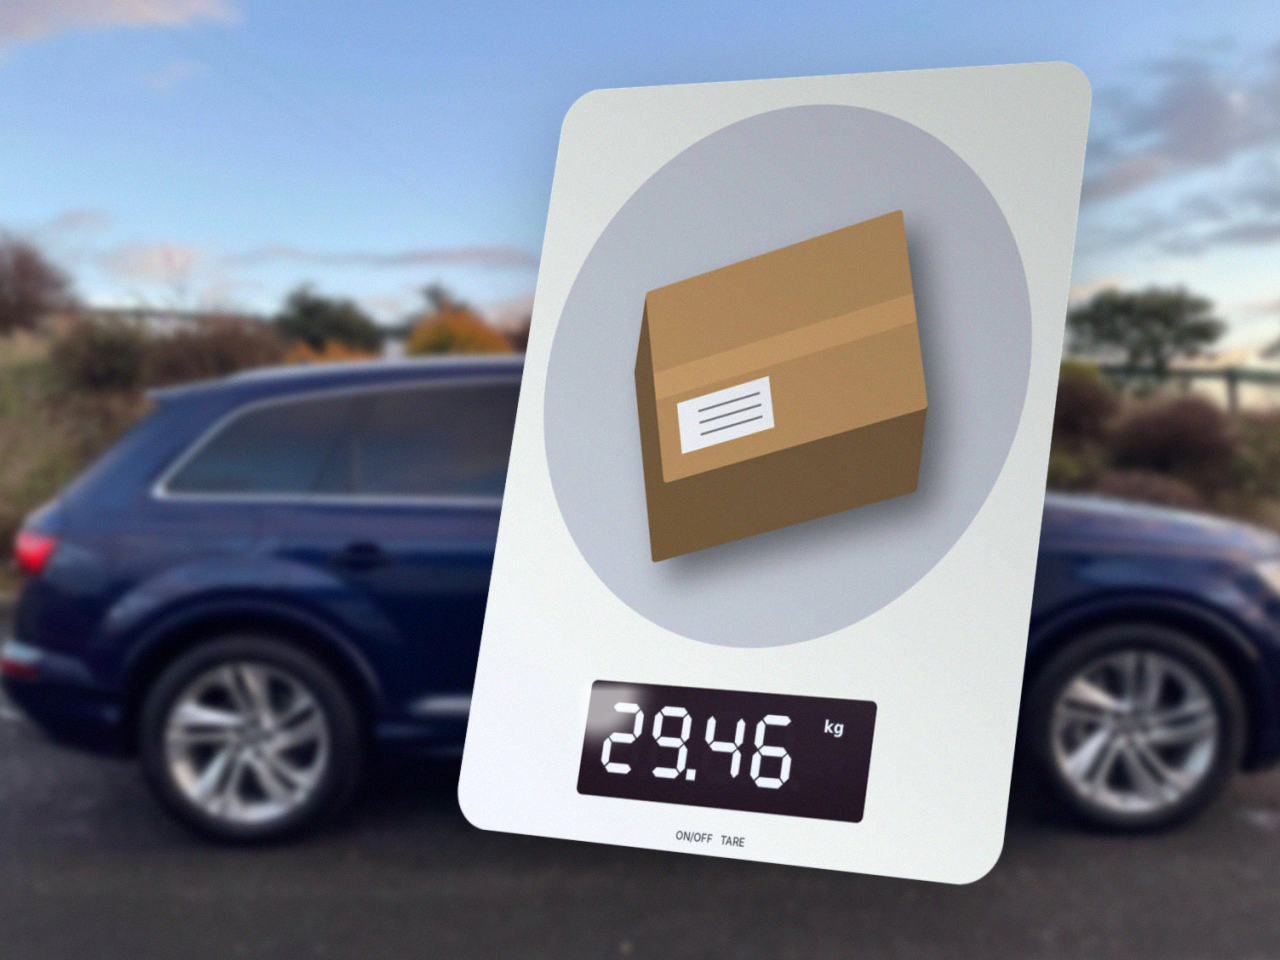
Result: 29.46 kg
